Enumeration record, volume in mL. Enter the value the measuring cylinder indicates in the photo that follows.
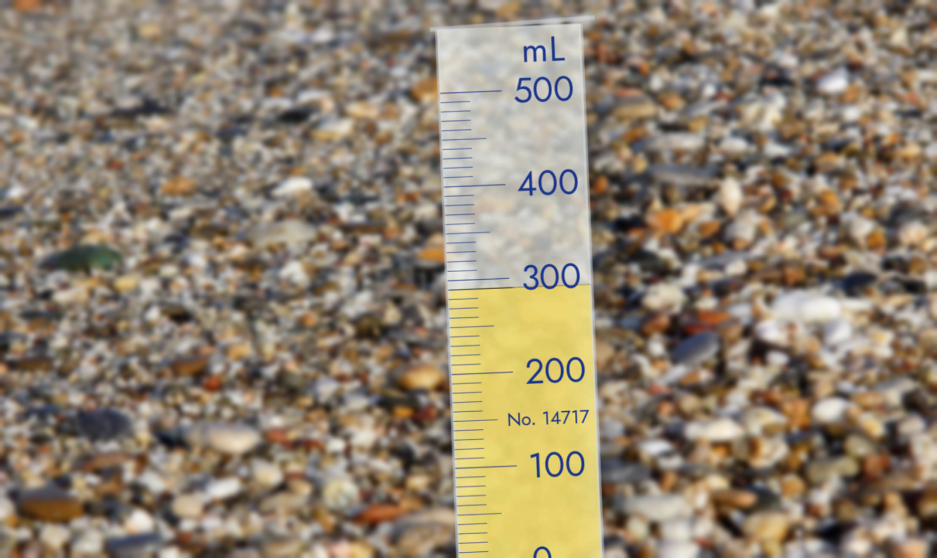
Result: 290 mL
